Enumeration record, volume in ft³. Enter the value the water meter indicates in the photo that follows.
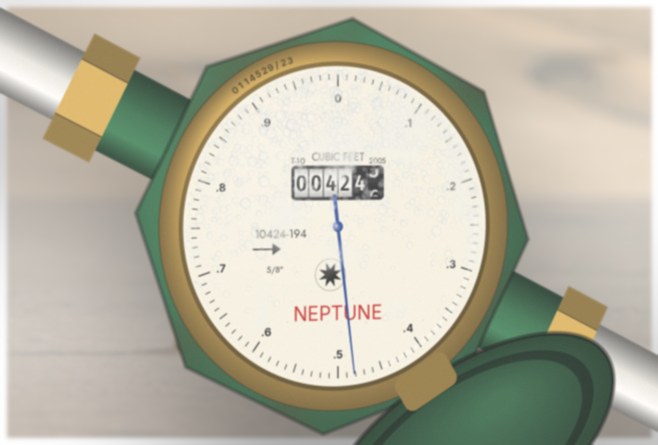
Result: 4245.48 ft³
